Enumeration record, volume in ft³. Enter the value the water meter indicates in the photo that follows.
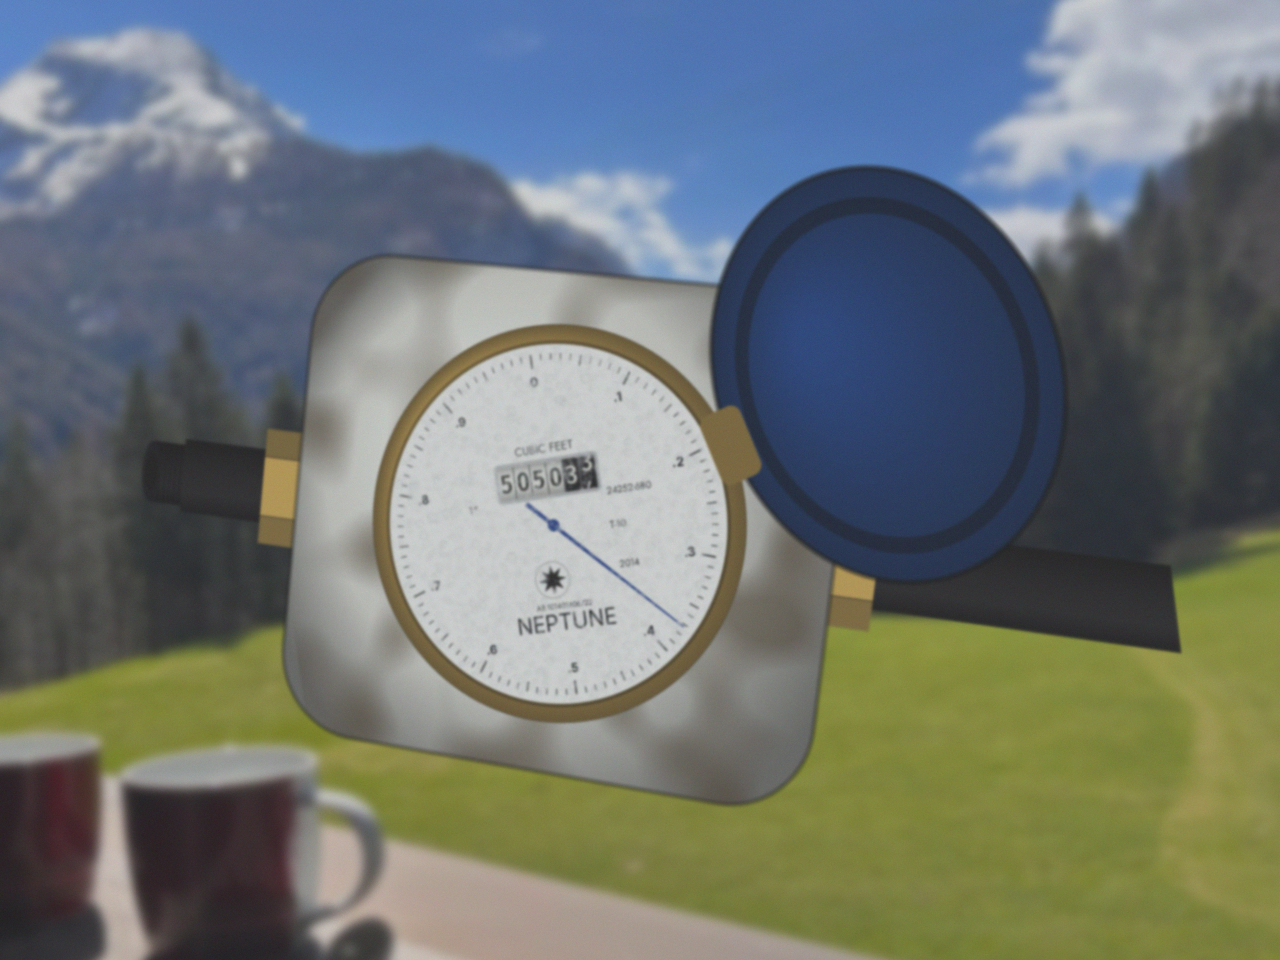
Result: 505033.37 ft³
